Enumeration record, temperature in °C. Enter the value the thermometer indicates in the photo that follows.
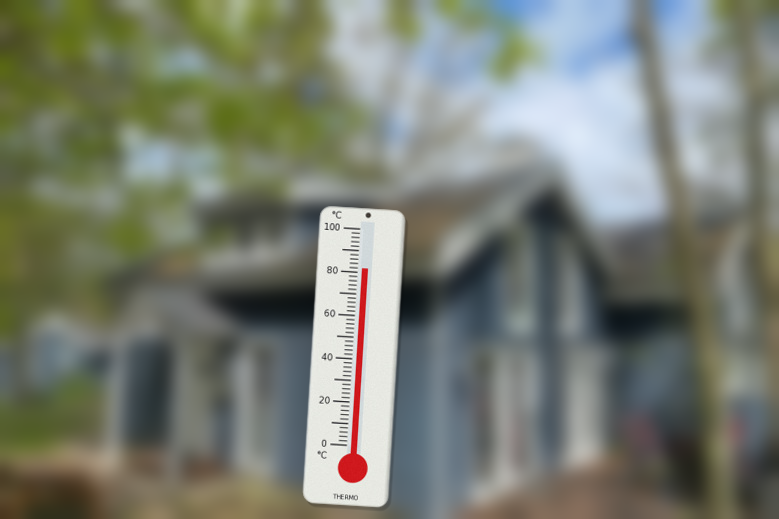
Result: 82 °C
